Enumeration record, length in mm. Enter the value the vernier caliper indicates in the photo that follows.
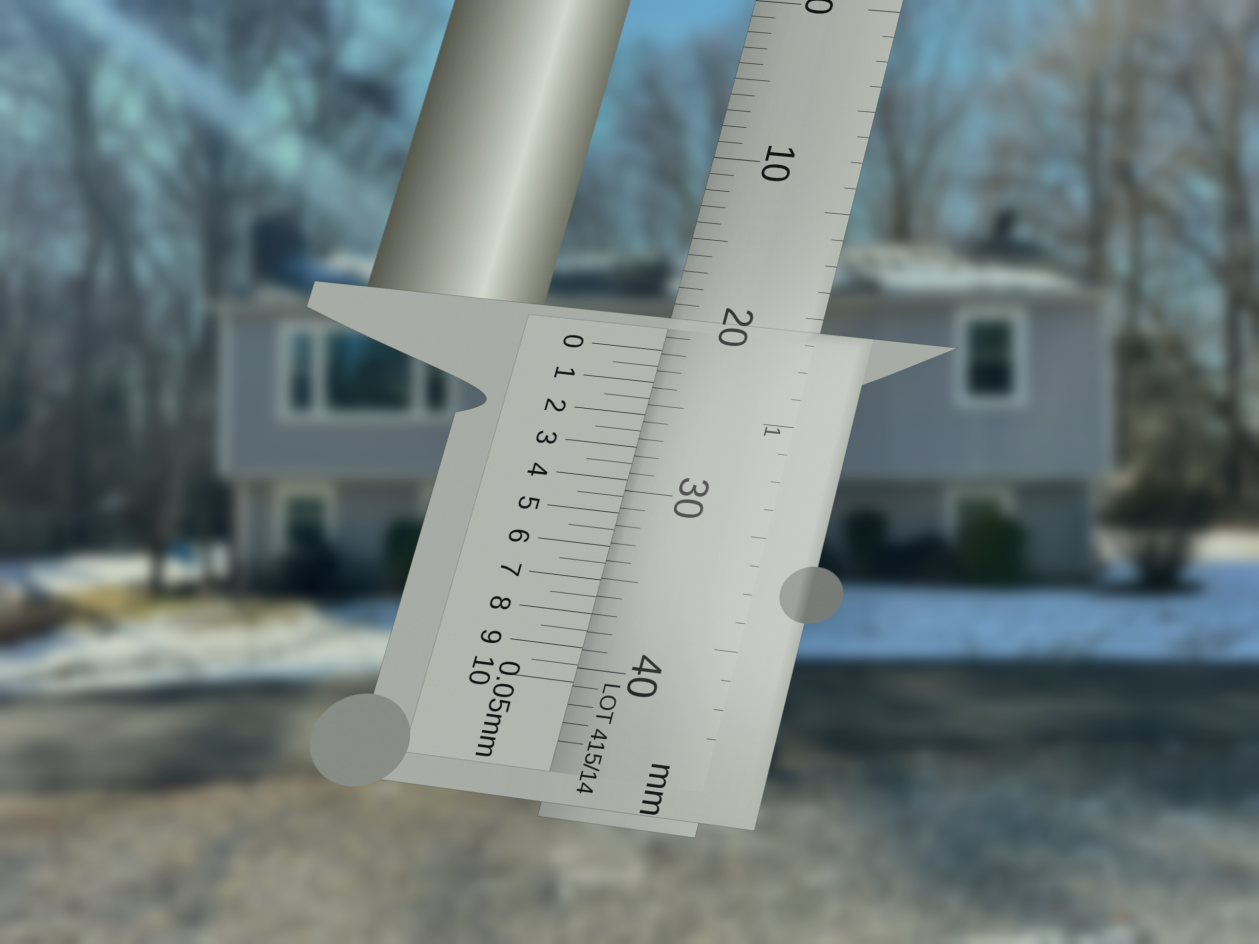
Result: 21.8 mm
